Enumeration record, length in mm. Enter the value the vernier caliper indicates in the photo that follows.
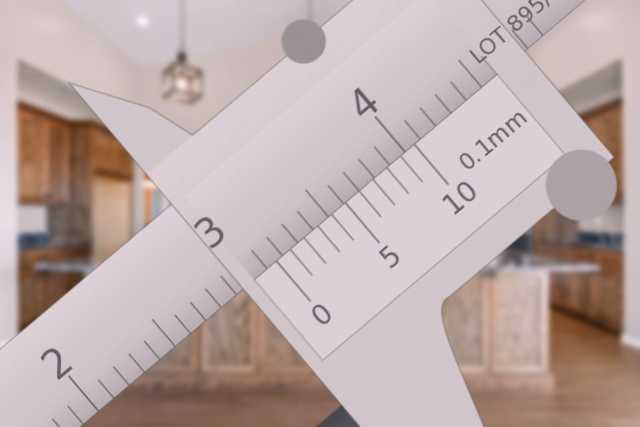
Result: 31.6 mm
